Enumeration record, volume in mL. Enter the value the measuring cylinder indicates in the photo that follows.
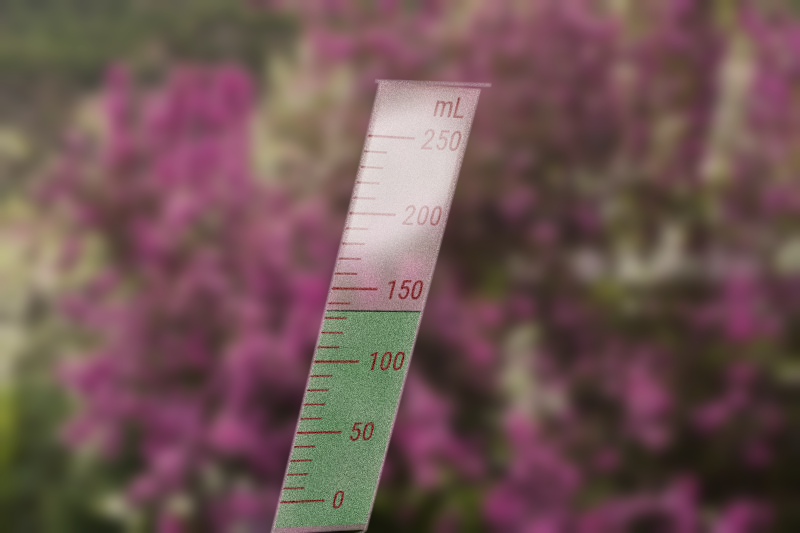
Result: 135 mL
